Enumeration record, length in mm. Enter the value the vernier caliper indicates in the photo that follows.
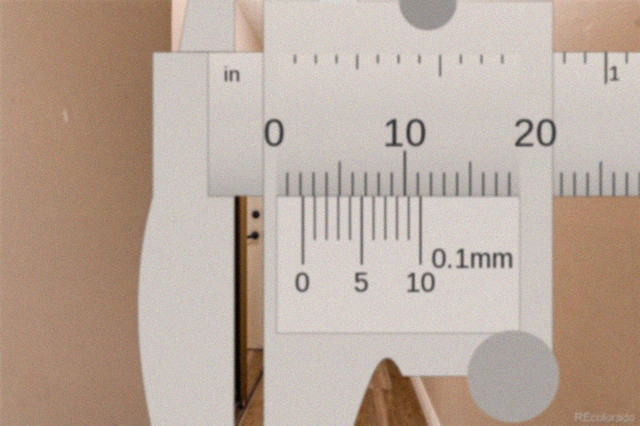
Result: 2.2 mm
